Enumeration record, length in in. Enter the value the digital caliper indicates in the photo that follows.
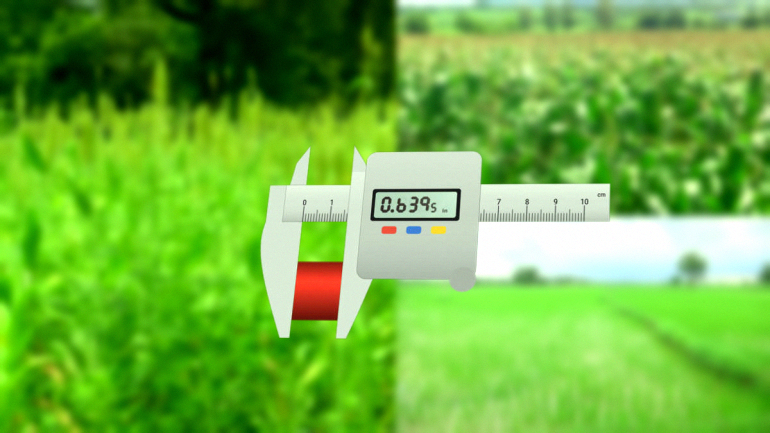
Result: 0.6395 in
